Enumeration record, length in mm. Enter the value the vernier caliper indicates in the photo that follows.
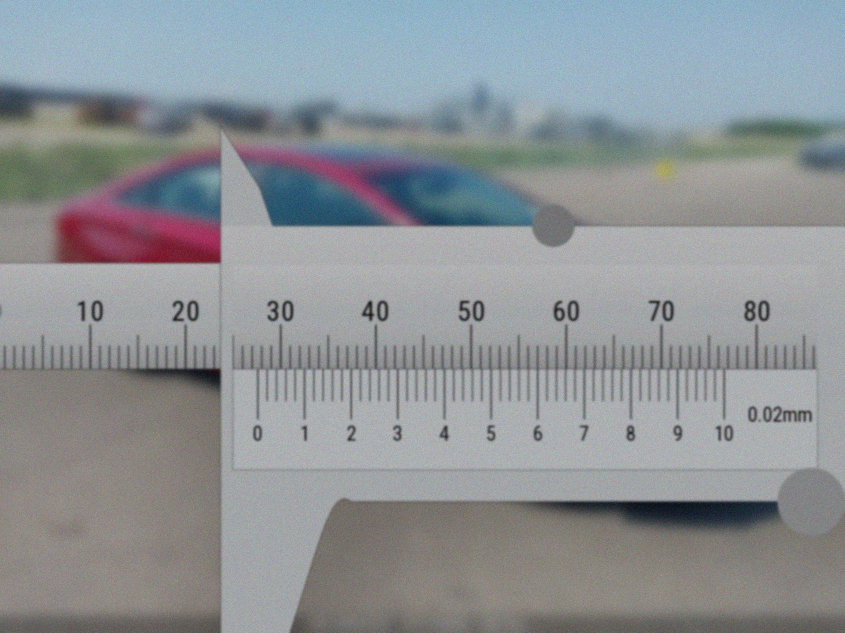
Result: 27.6 mm
